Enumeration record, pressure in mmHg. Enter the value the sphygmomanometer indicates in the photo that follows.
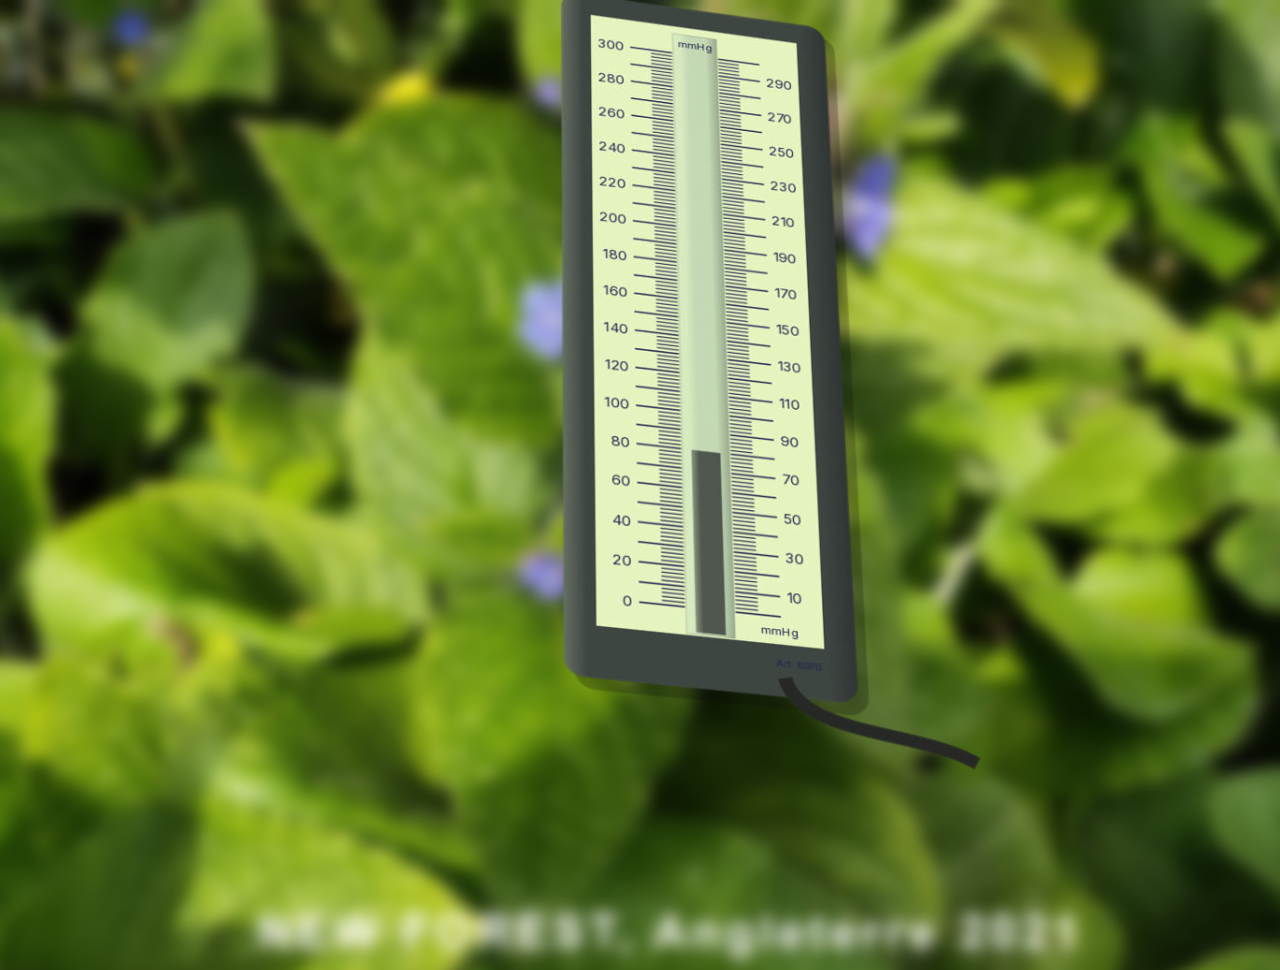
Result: 80 mmHg
